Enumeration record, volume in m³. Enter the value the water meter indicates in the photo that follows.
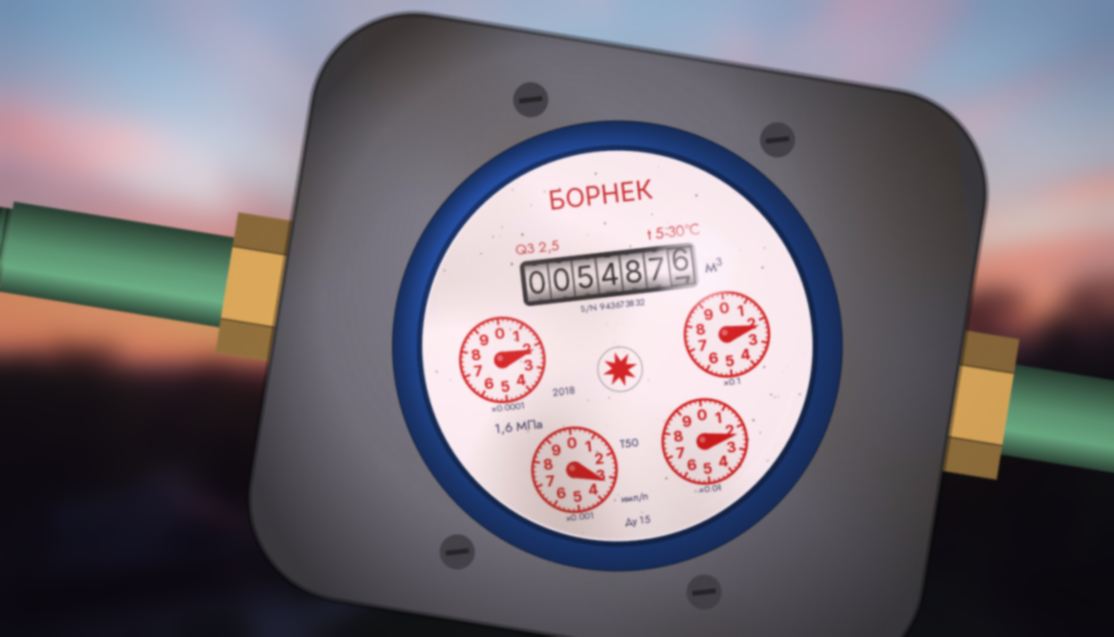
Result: 54876.2232 m³
